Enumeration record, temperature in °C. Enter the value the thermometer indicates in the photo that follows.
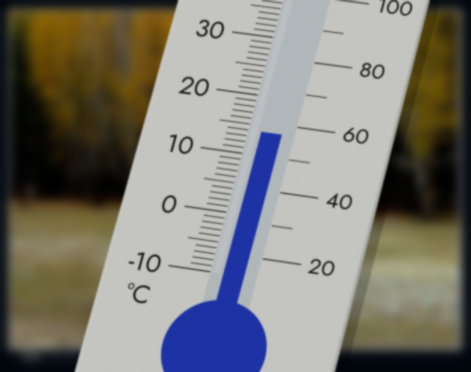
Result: 14 °C
